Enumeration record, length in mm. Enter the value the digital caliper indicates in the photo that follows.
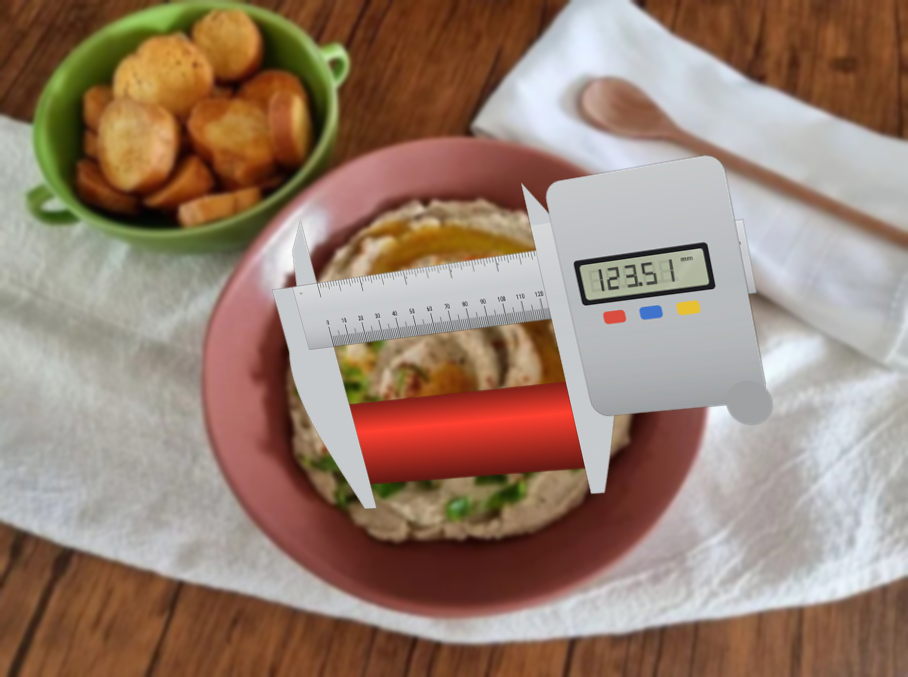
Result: 123.51 mm
